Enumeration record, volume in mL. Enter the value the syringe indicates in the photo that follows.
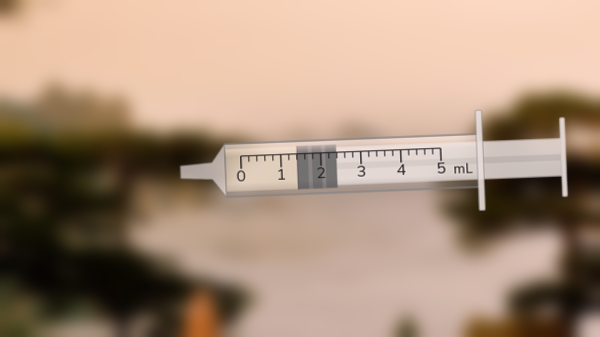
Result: 1.4 mL
